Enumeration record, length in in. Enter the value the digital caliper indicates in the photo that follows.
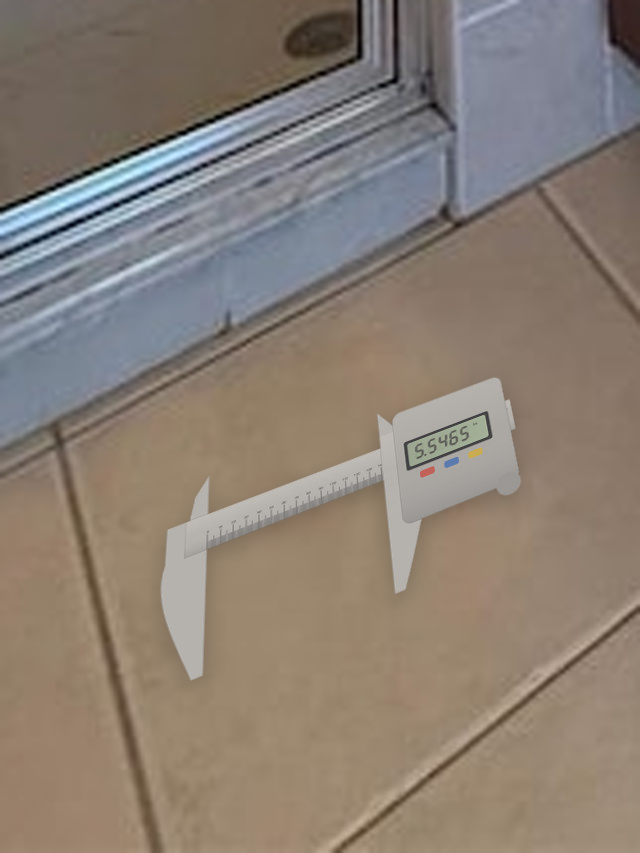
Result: 5.5465 in
